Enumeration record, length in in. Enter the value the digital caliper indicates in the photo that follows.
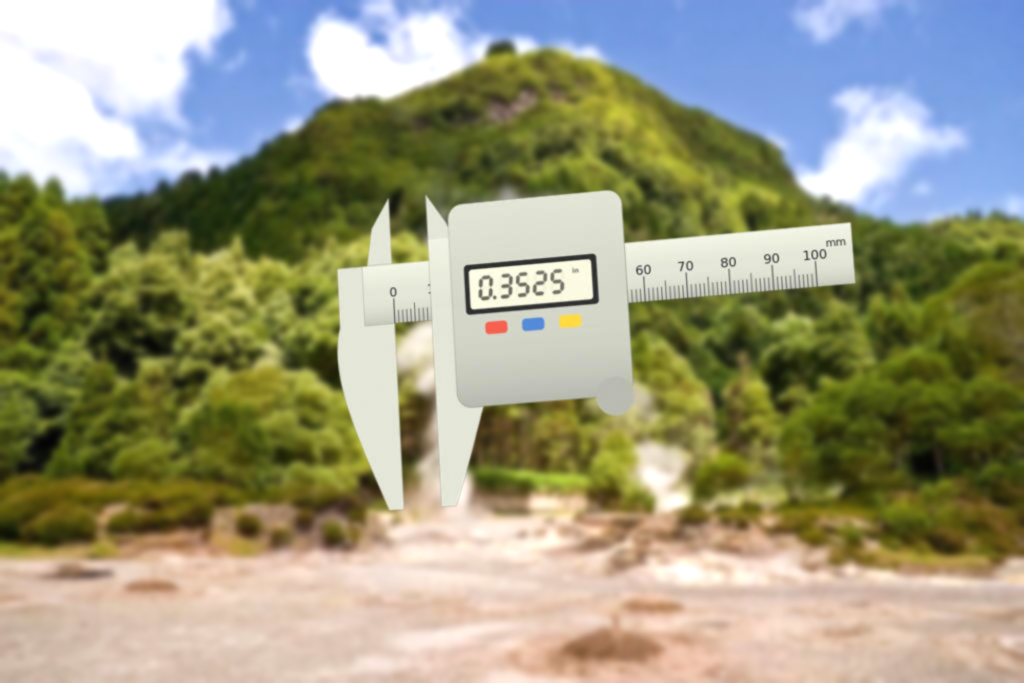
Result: 0.3525 in
